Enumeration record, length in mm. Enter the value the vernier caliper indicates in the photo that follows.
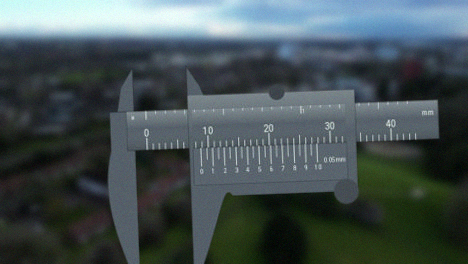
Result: 8.8 mm
